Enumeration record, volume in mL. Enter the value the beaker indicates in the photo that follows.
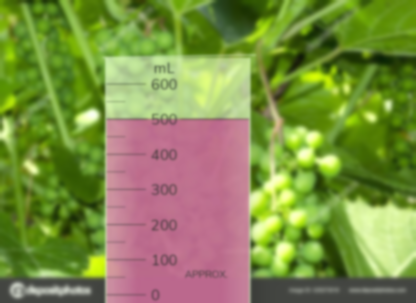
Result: 500 mL
